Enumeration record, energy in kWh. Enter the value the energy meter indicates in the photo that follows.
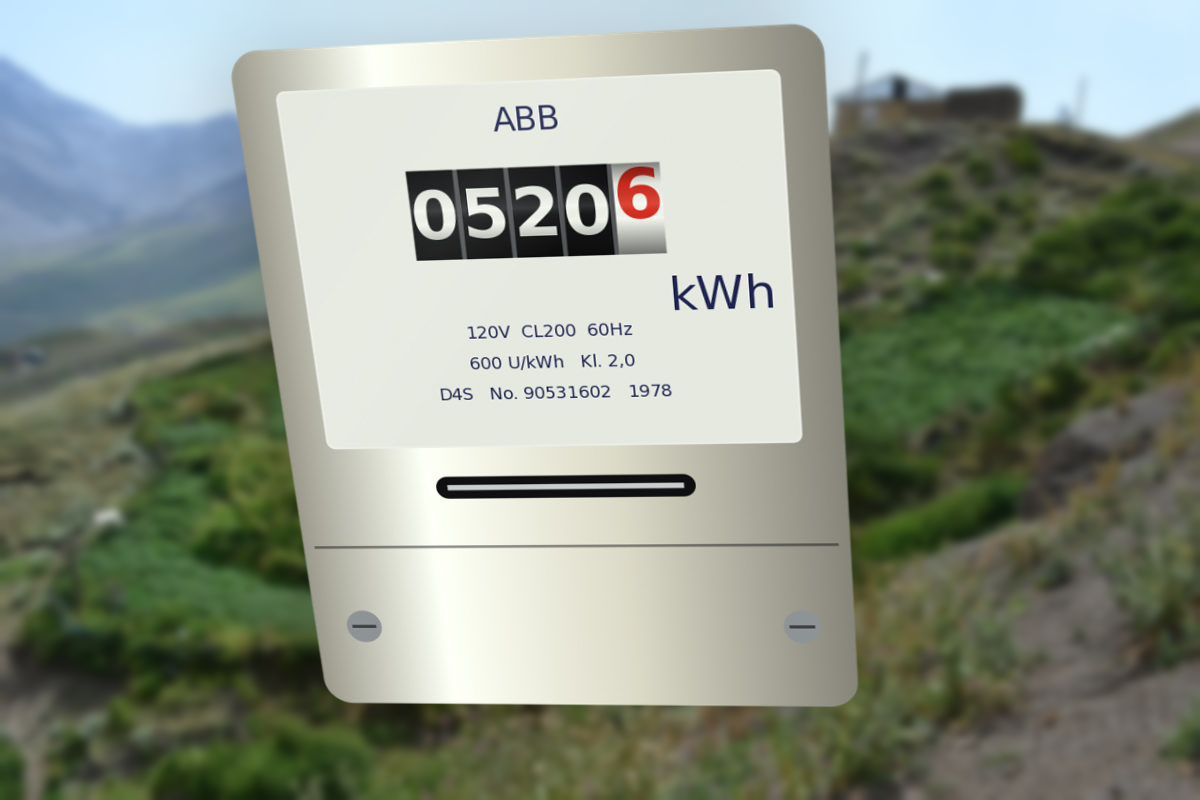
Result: 520.6 kWh
